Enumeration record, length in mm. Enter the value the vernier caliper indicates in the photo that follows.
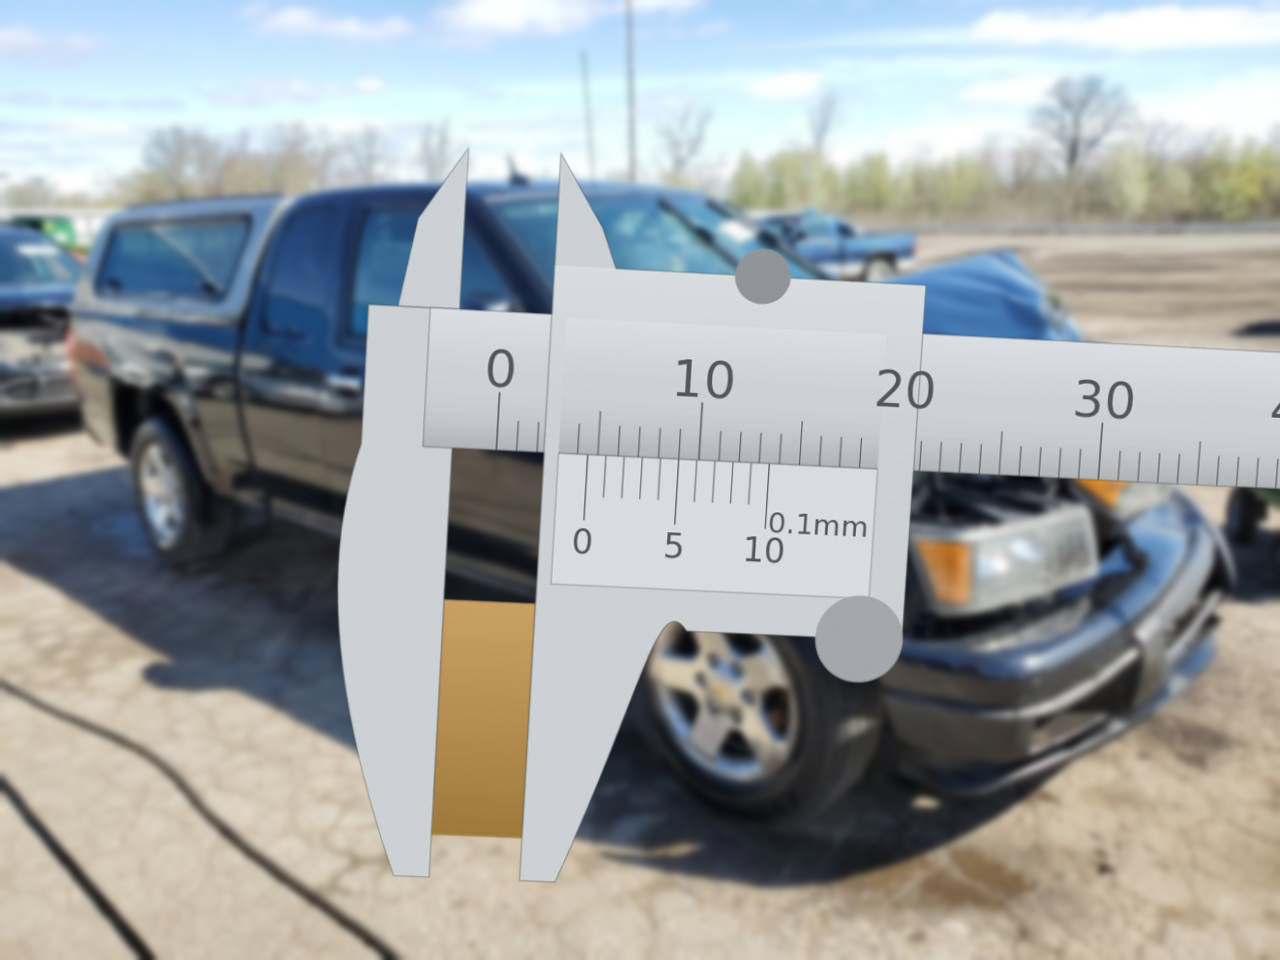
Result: 4.5 mm
